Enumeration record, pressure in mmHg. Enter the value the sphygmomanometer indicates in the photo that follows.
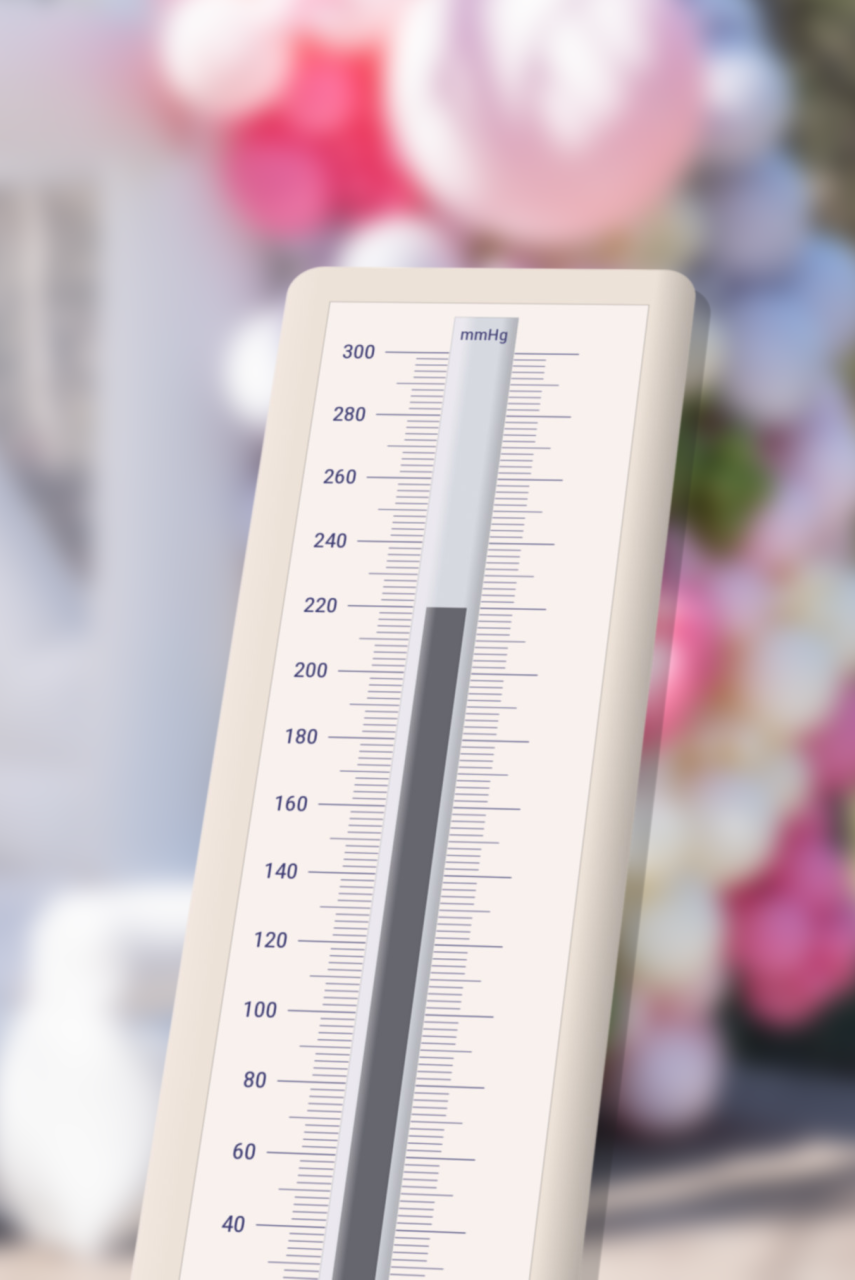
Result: 220 mmHg
